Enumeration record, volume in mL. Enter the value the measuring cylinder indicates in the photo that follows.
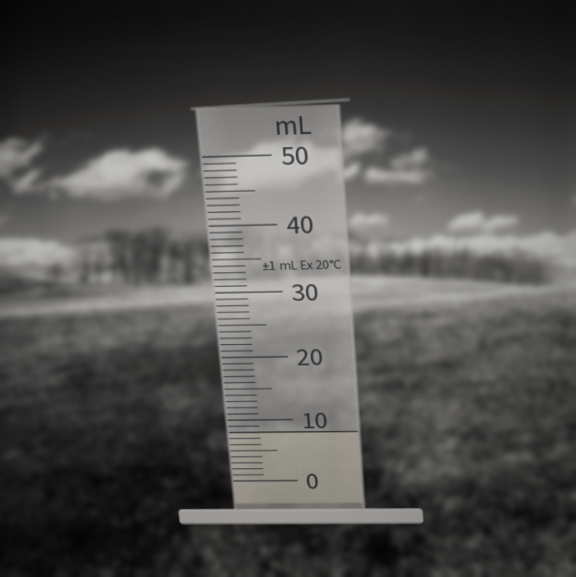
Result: 8 mL
